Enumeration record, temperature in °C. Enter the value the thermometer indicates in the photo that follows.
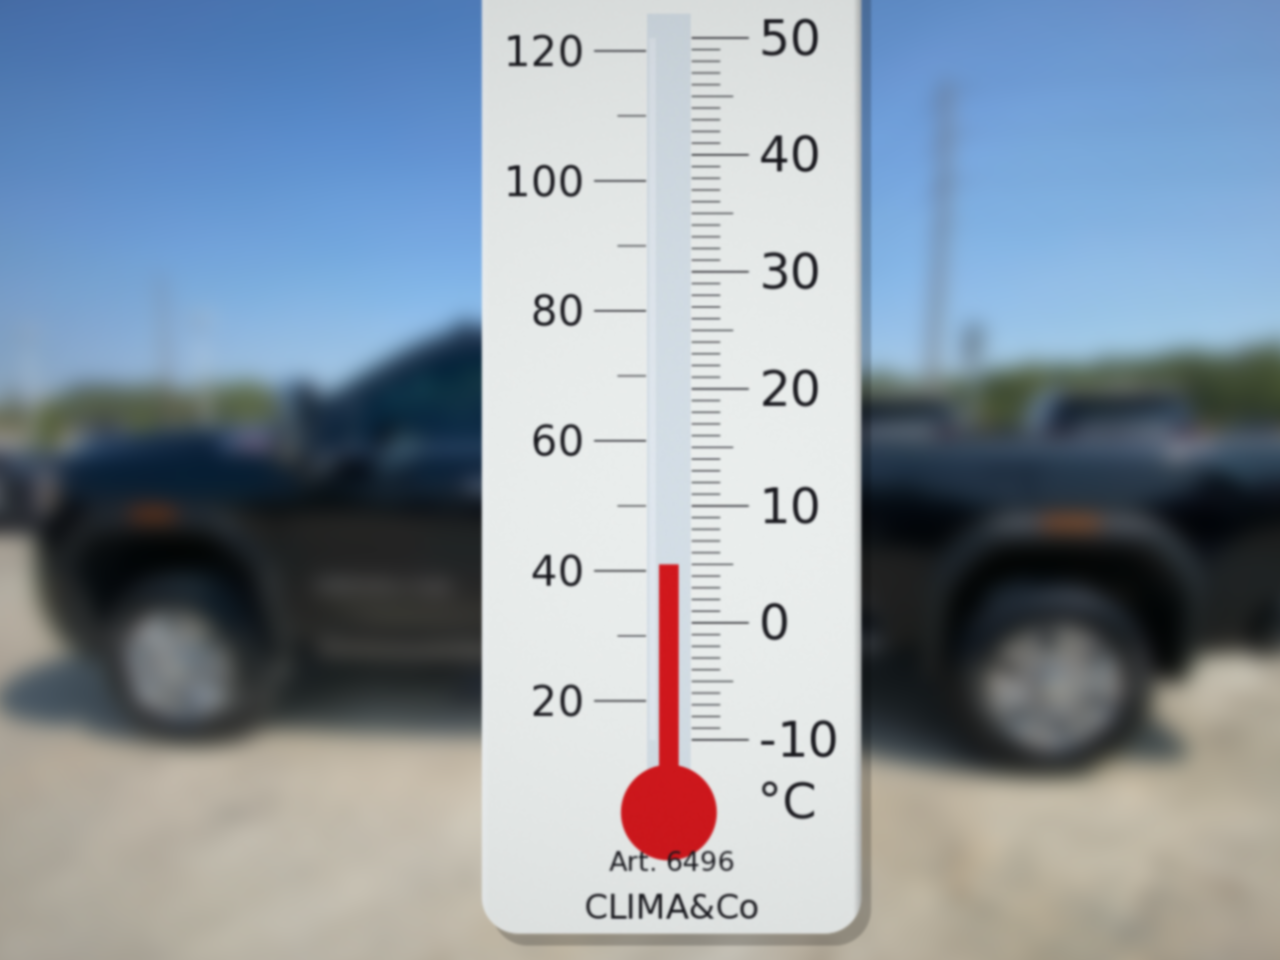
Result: 5 °C
